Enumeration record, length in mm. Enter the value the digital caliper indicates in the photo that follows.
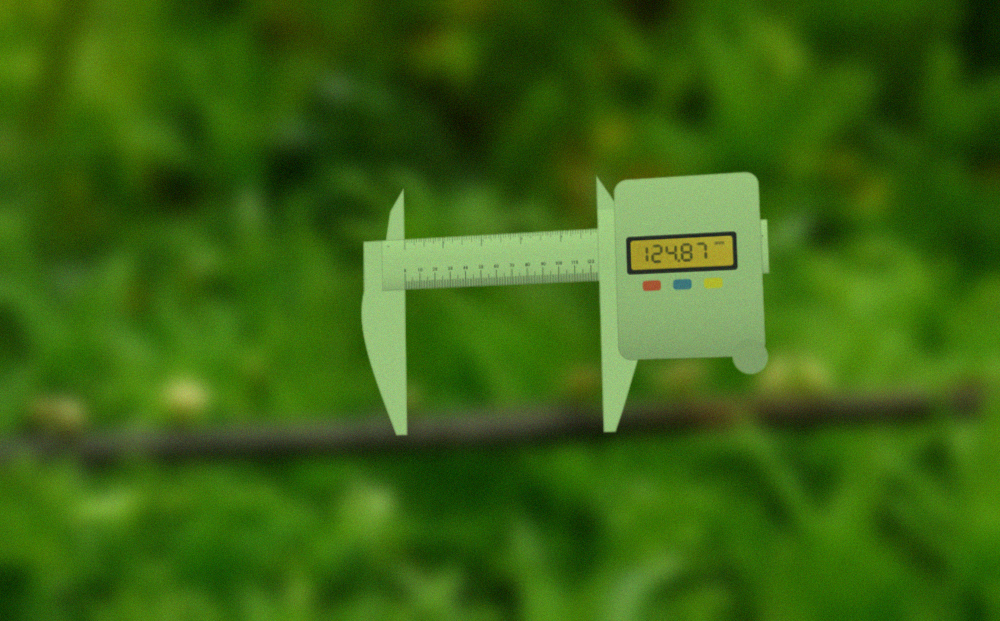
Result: 124.87 mm
